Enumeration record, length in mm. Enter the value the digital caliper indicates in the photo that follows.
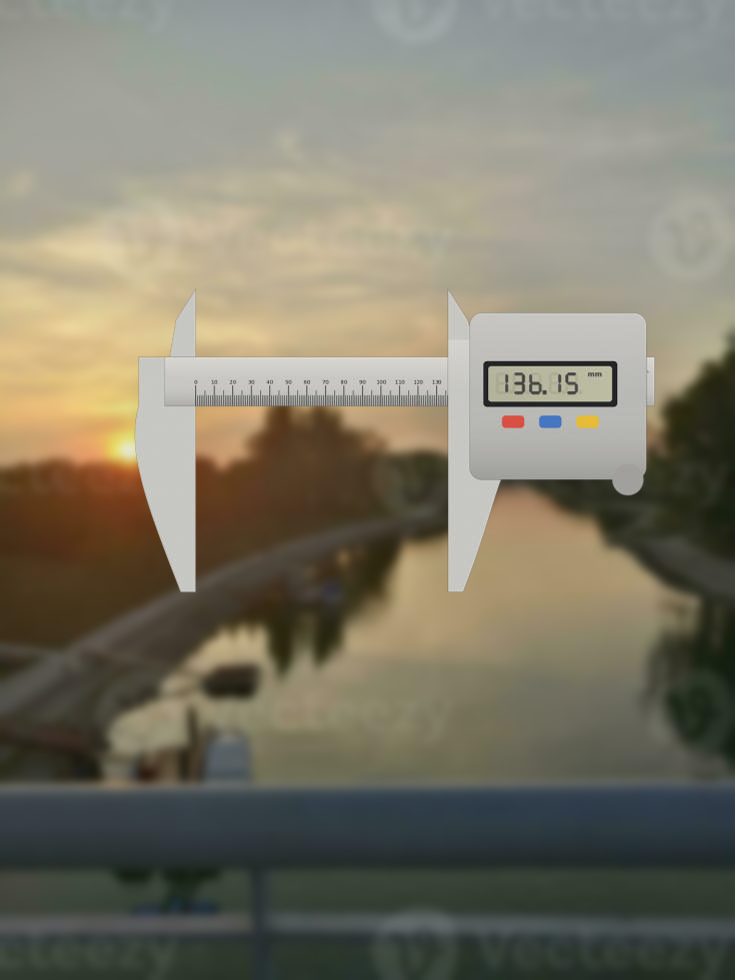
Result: 136.15 mm
